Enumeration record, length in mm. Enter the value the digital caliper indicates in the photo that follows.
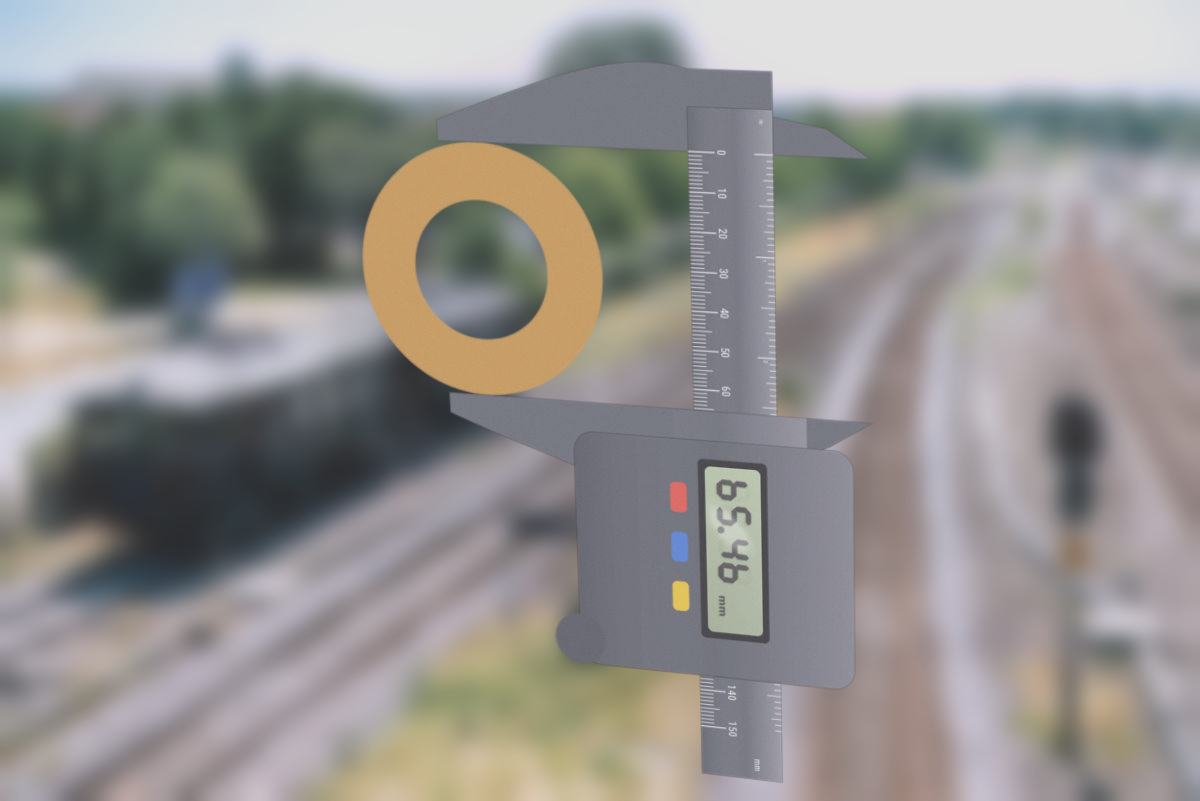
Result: 65.46 mm
